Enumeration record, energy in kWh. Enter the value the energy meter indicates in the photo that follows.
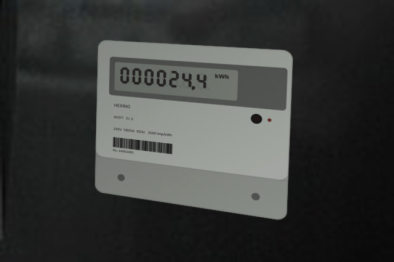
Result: 24.4 kWh
